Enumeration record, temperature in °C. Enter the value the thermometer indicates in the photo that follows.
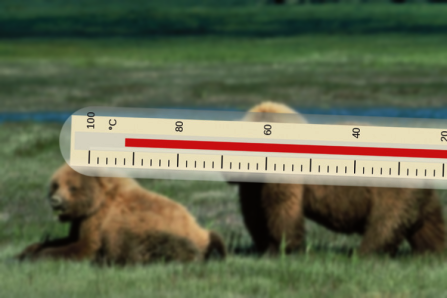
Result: 92 °C
